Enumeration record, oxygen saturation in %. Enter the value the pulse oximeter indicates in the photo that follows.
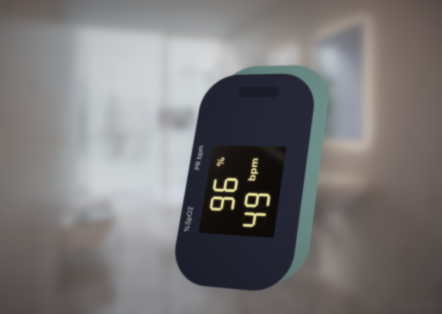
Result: 96 %
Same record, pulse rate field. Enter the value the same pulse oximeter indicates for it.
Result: 49 bpm
